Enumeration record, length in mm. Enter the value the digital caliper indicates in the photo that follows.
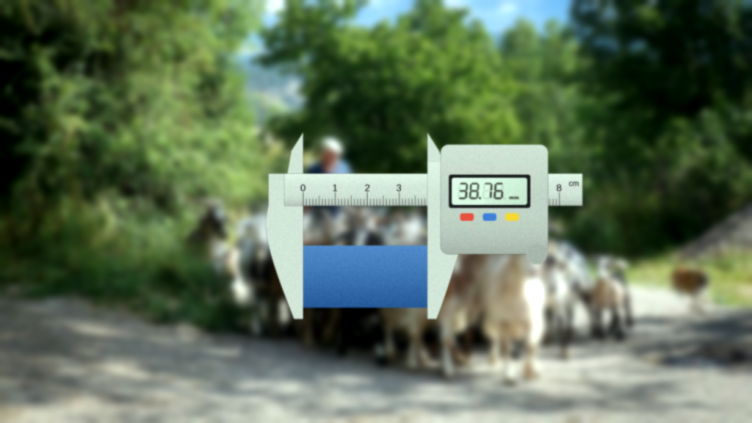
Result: 38.76 mm
